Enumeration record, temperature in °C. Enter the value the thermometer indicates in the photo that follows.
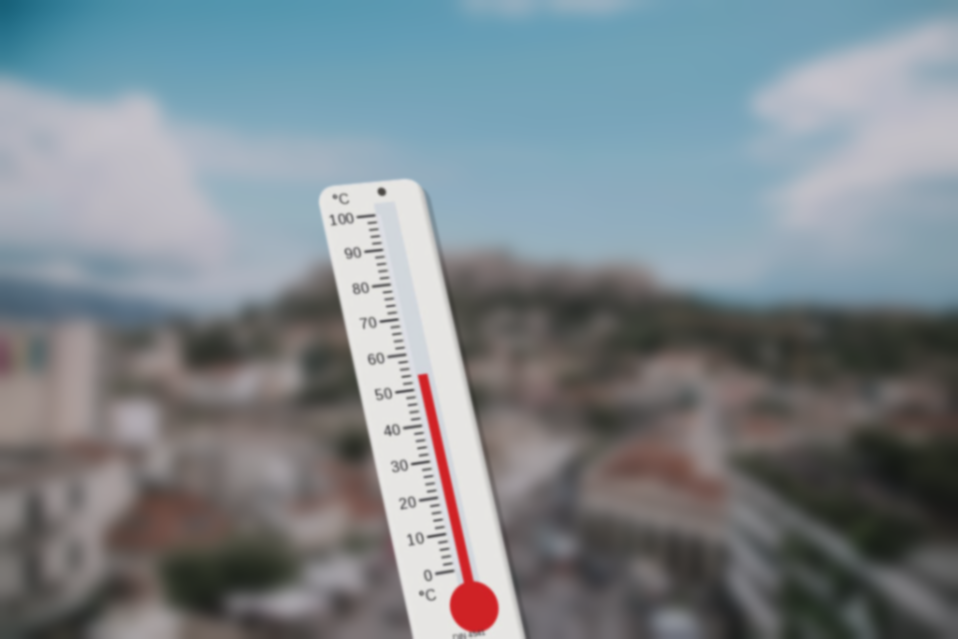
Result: 54 °C
